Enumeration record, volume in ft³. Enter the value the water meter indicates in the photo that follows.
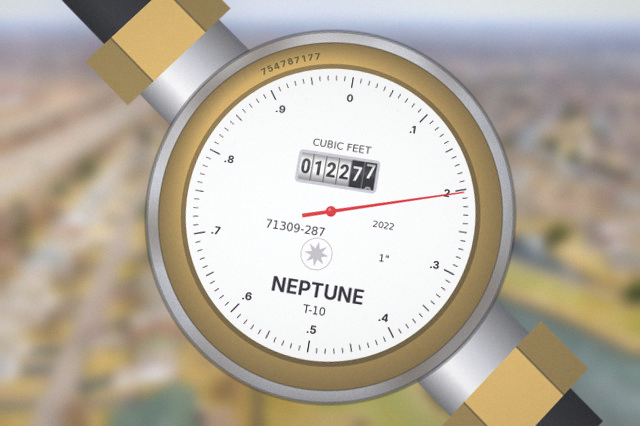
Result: 12277.20 ft³
